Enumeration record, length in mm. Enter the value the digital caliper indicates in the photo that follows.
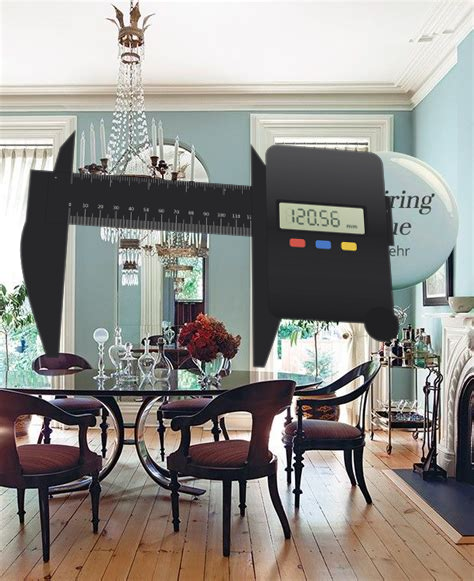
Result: 120.56 mm
